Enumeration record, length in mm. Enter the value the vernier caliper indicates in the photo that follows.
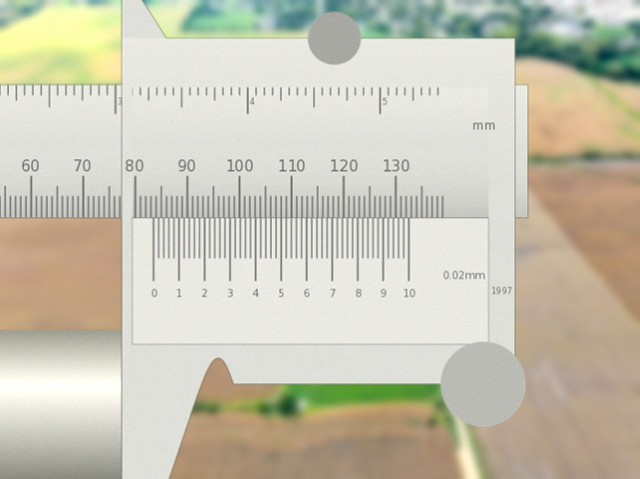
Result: 83.5 mm
